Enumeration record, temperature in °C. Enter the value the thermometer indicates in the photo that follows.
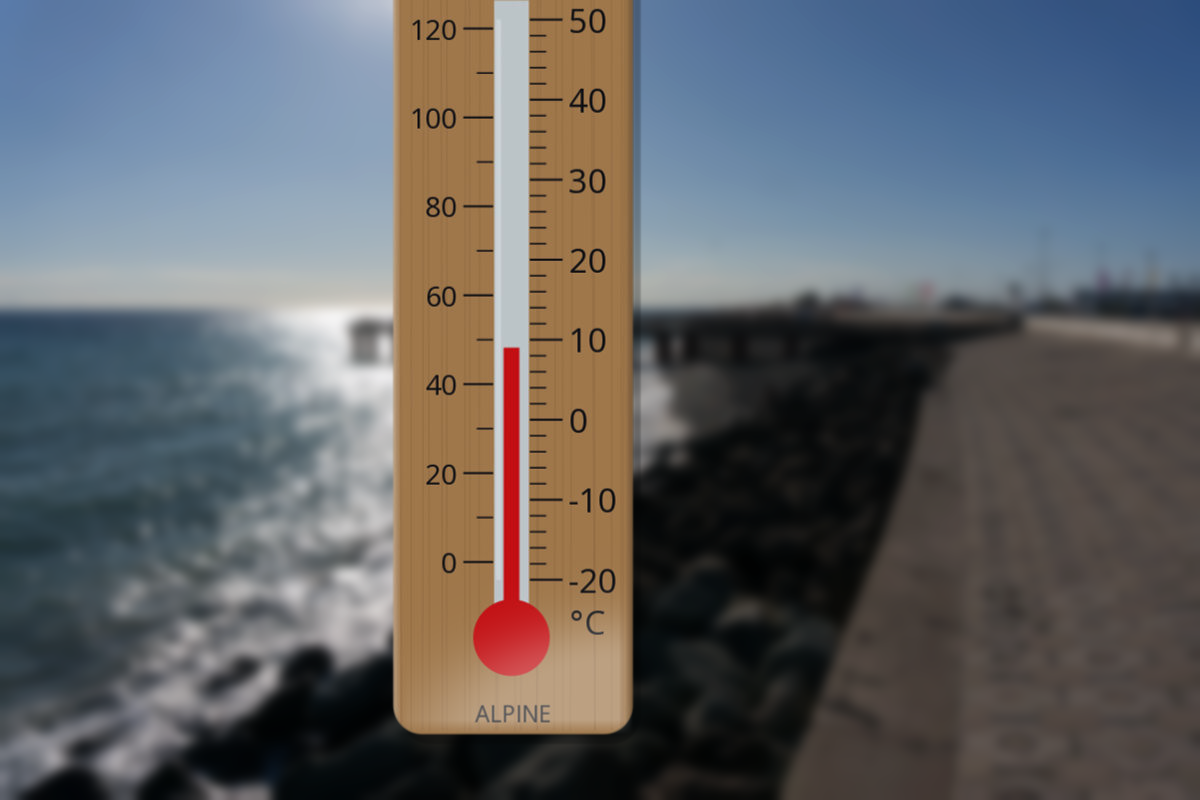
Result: 9 °C
